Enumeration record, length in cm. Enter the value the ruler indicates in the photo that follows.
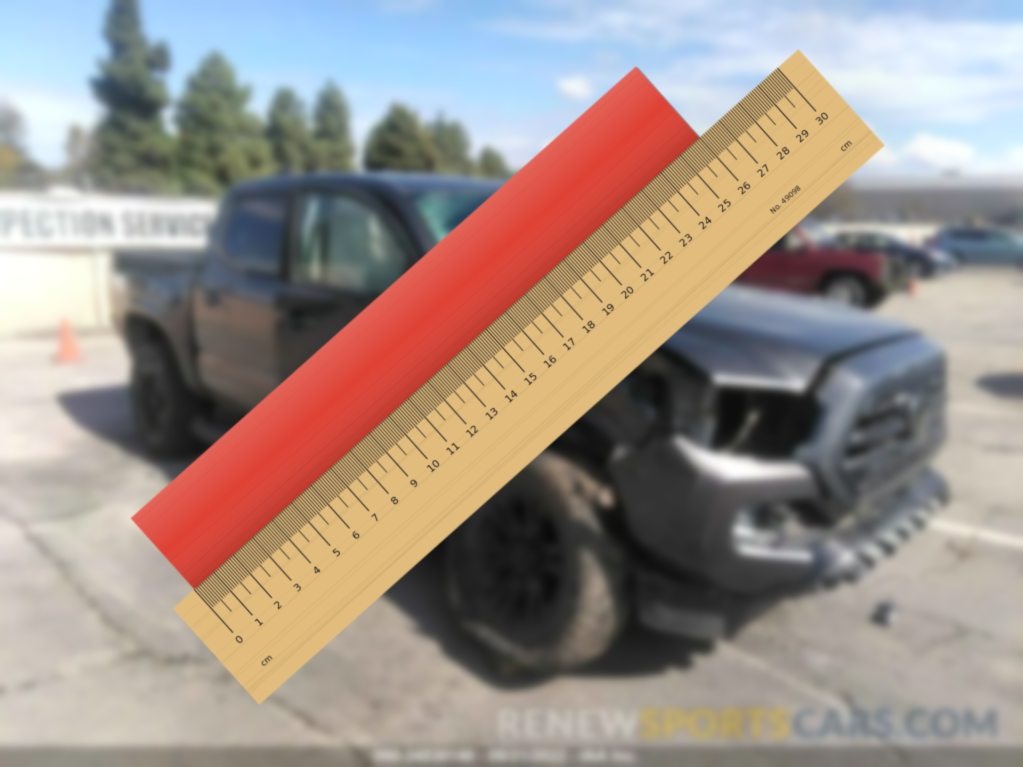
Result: 26 cm
